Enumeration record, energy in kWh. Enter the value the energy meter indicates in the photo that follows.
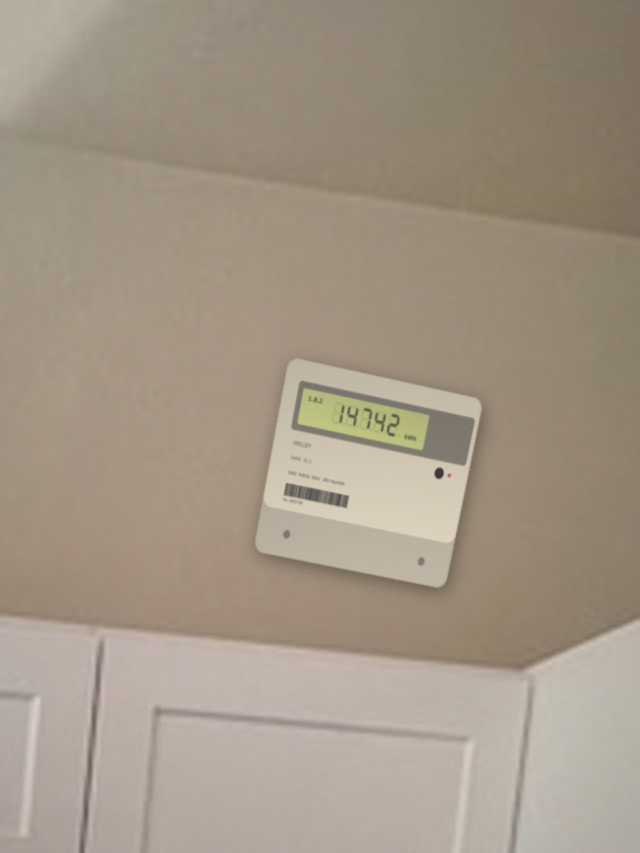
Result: 14742 kWh
